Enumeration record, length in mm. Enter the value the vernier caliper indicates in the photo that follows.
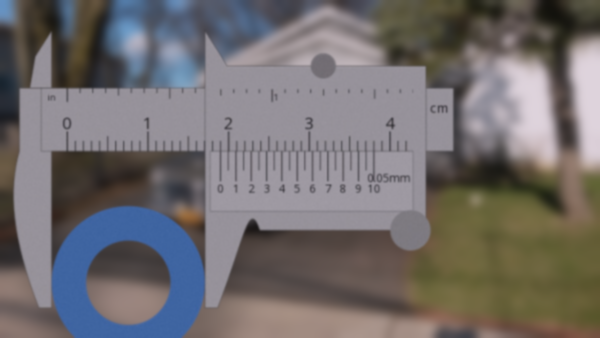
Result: 19.0 mm
